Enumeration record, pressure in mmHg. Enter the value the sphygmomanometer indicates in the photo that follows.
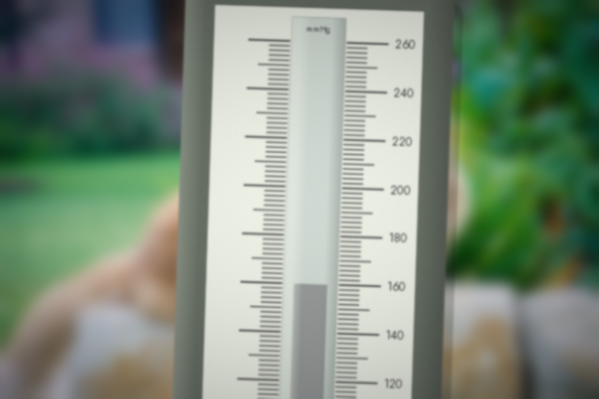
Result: 160 mmHg
